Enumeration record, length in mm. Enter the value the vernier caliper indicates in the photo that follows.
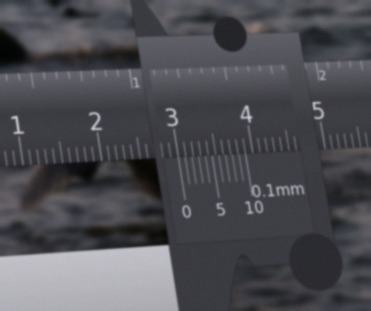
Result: 30.0 mm
